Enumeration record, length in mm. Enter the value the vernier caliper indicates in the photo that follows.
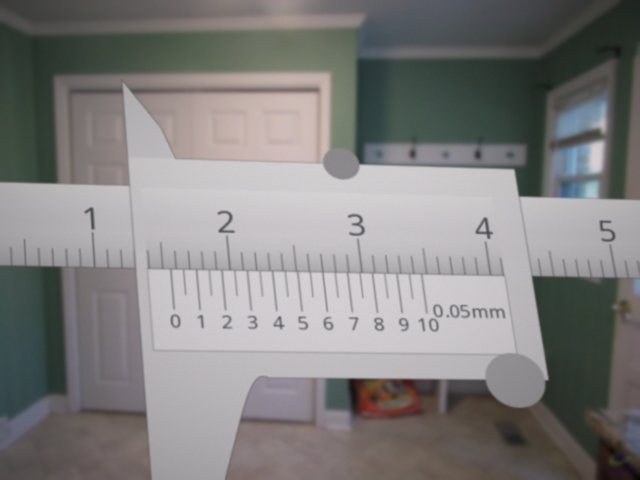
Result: 15.6 mm
